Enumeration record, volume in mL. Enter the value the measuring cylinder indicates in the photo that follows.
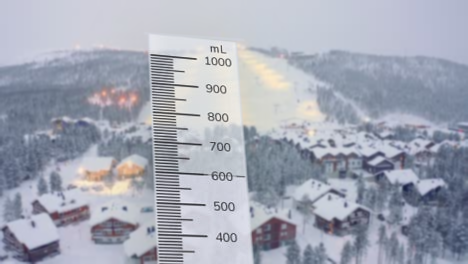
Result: 600 mL
